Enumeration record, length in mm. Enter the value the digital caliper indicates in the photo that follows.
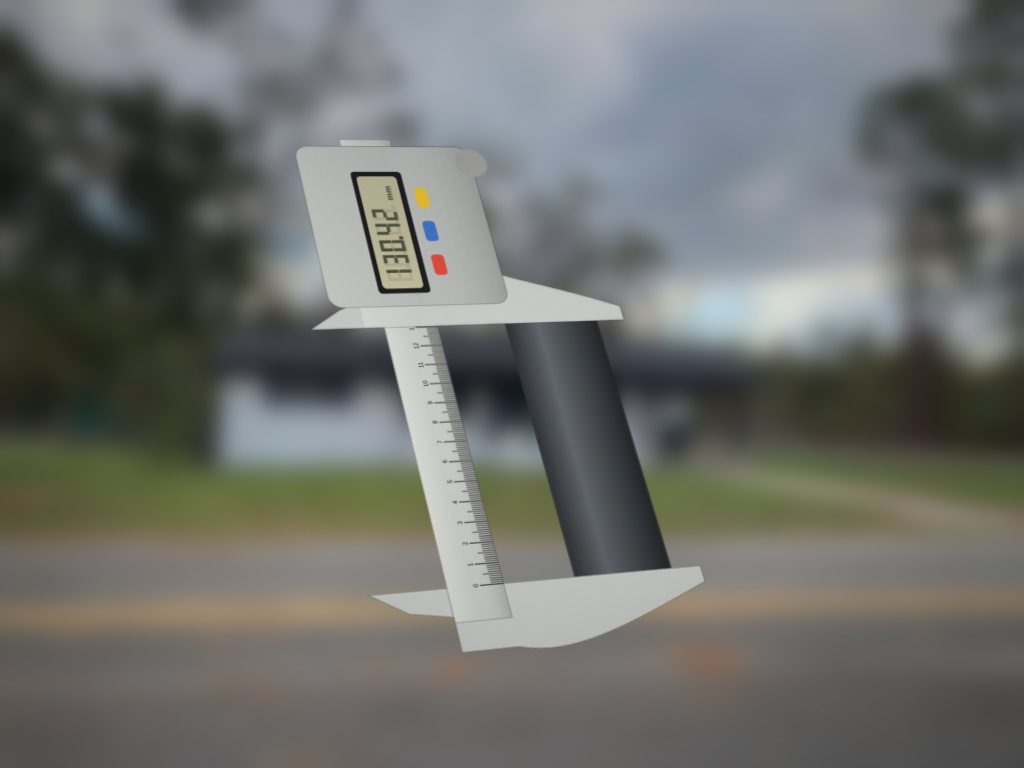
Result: 130.42 mm
